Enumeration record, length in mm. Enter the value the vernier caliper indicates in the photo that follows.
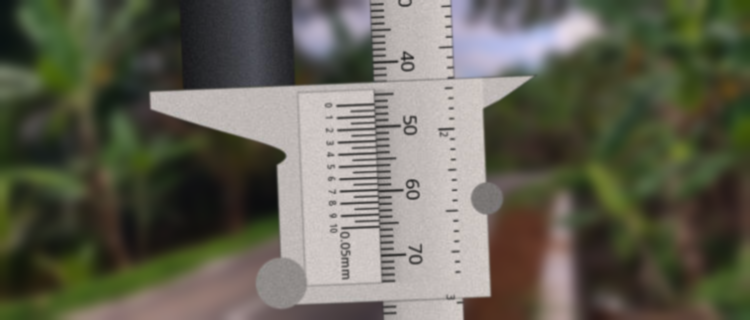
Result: 46.5 mm
